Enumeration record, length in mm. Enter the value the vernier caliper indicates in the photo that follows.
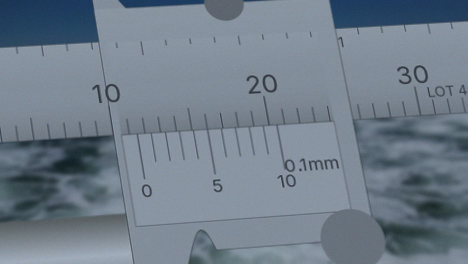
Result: 11.5 mm
